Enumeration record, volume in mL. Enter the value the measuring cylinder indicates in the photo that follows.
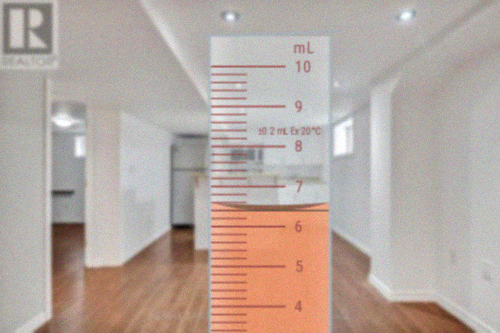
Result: 6.4 mL
